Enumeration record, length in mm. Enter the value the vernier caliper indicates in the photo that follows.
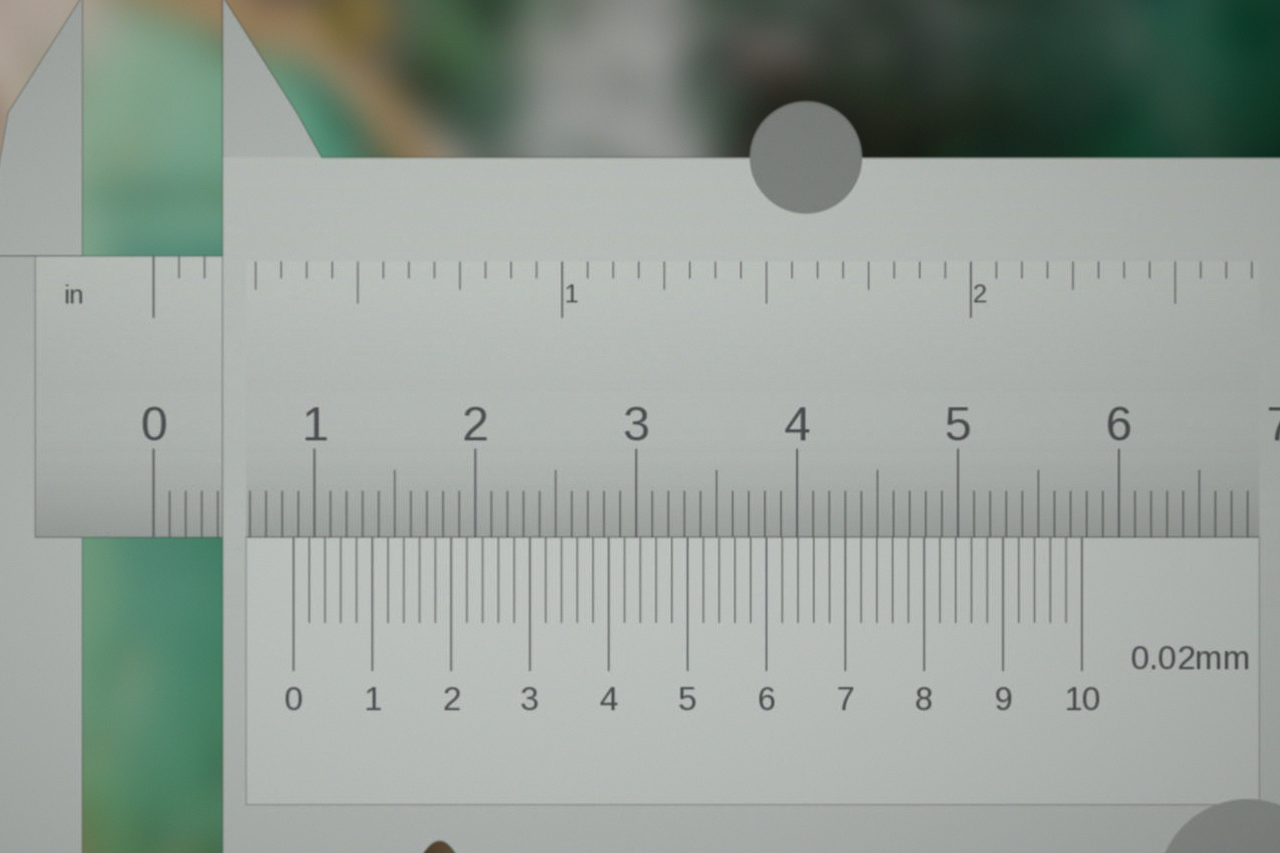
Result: 8.7 mm
